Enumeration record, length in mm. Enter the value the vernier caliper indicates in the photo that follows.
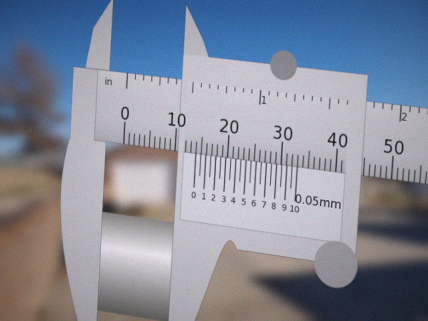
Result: 14.0 mm
